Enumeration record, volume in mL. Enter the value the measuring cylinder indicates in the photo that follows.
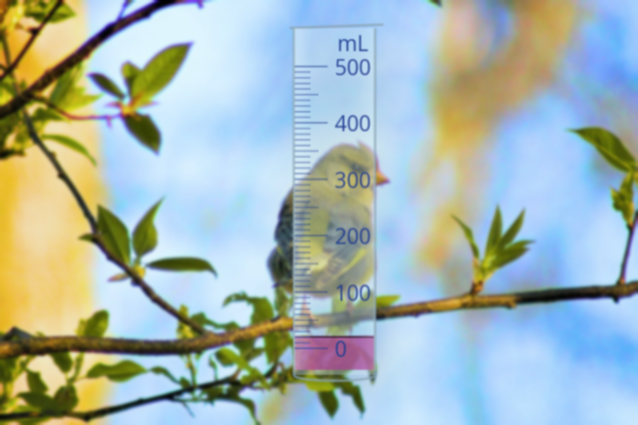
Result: 20 mL
